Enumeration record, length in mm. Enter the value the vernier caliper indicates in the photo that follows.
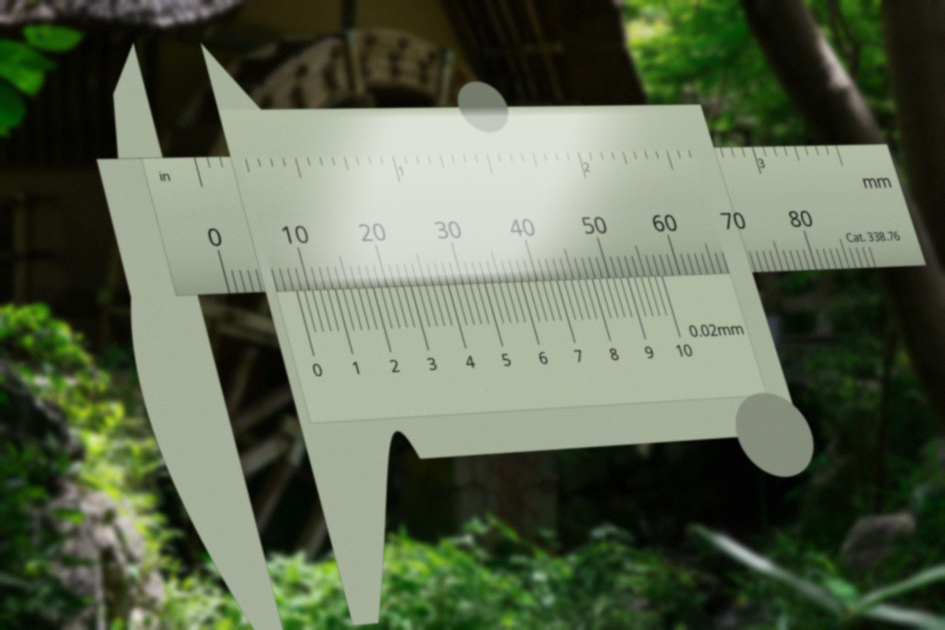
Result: 8.4 mm
